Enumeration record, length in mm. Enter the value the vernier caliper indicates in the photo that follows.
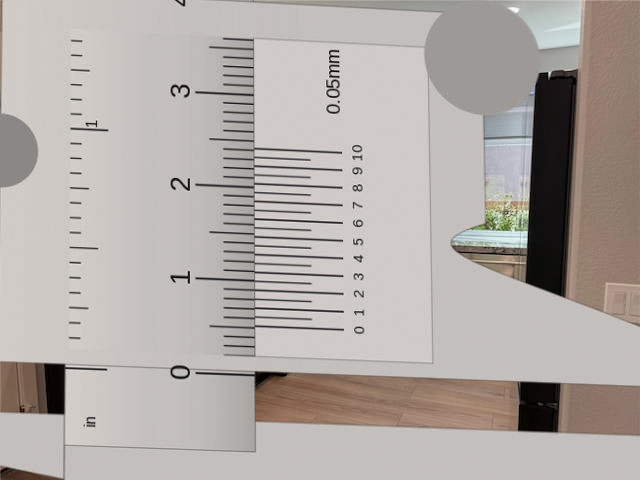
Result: 5.2 mm
